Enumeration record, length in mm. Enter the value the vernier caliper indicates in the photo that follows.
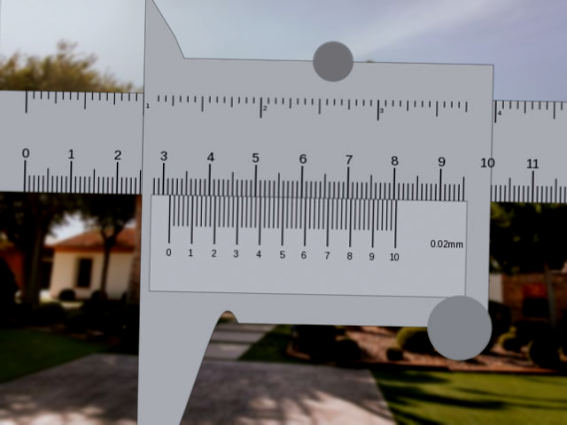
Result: 31.5 mm
